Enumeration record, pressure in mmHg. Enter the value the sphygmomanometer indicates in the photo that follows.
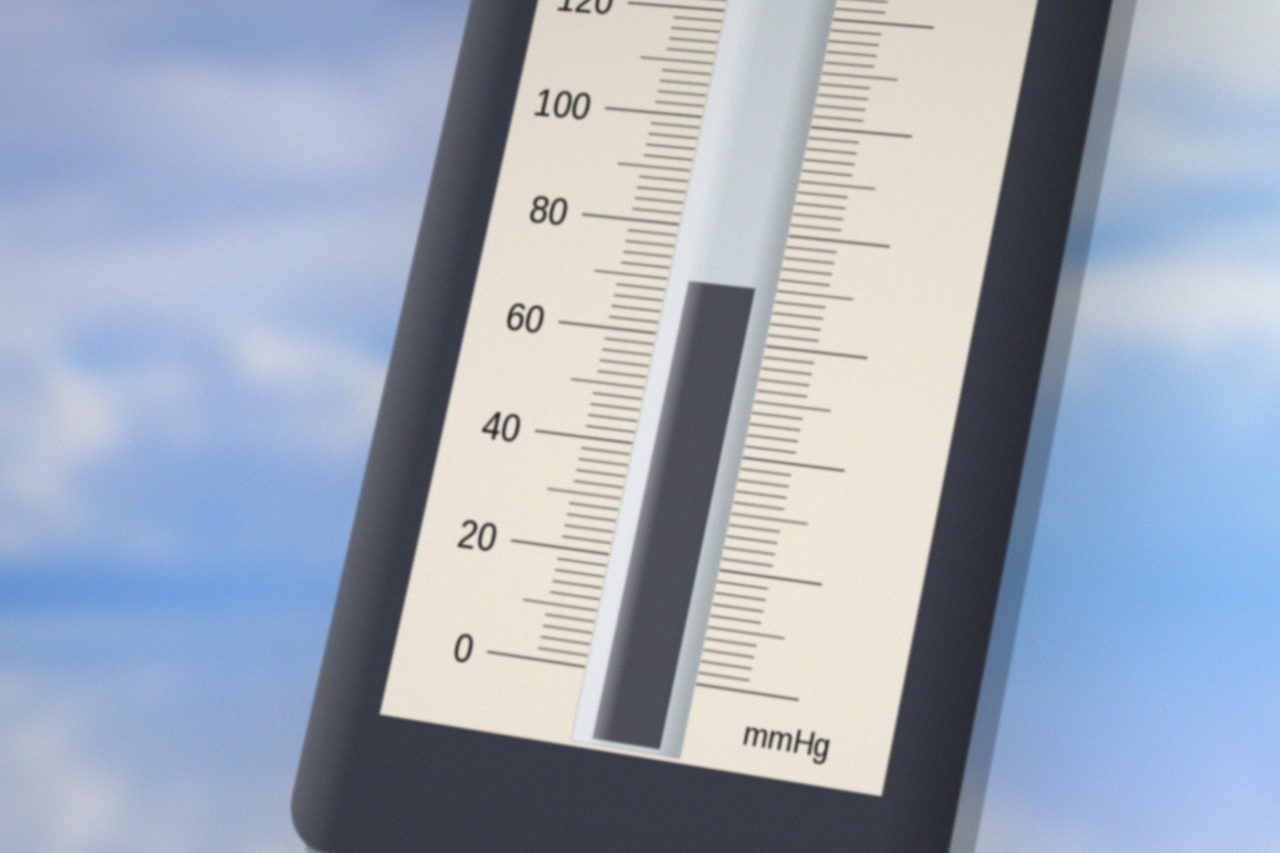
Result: 70 mmHg
